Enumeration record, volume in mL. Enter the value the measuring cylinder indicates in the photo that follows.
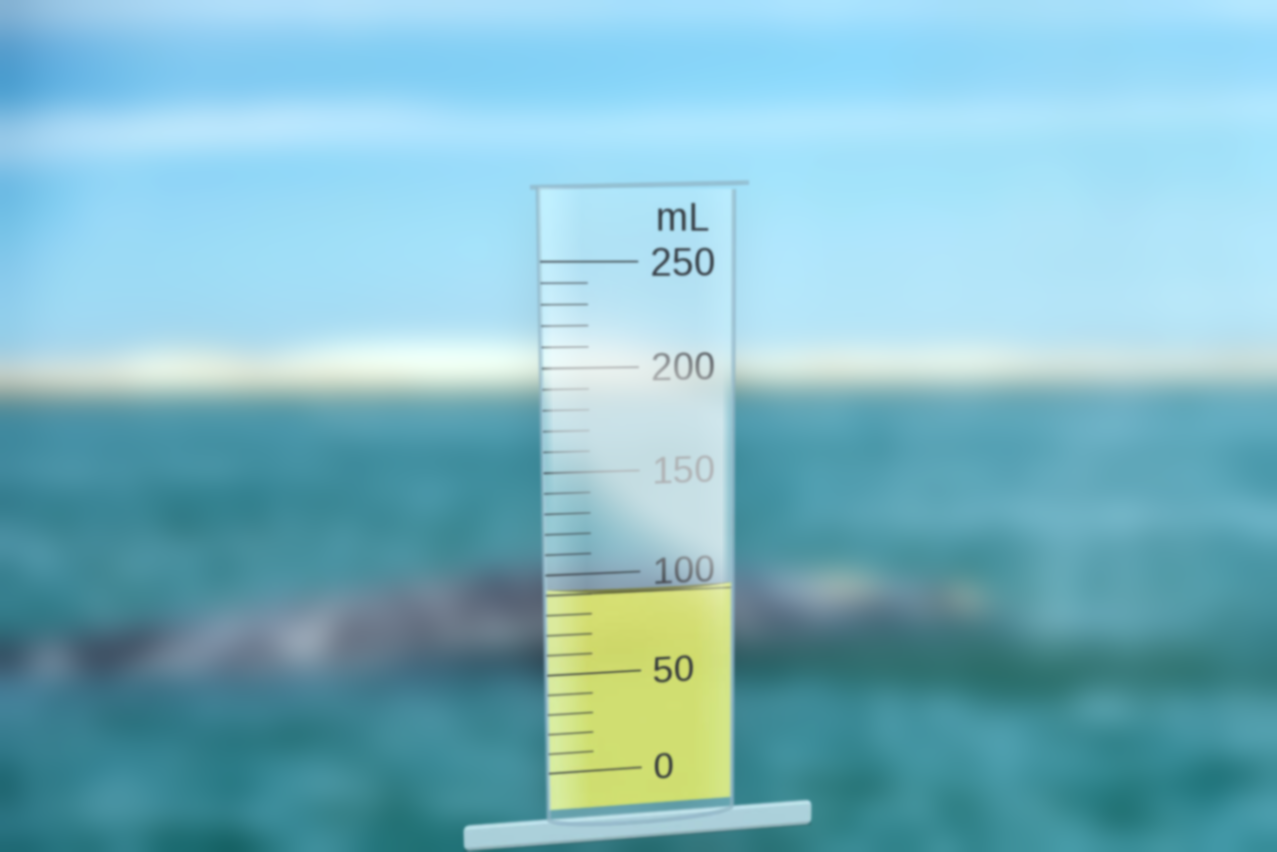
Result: 90 mL
